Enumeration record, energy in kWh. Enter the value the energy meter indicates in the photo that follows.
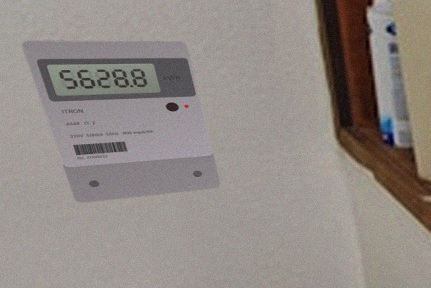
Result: 5628.8 kWh
